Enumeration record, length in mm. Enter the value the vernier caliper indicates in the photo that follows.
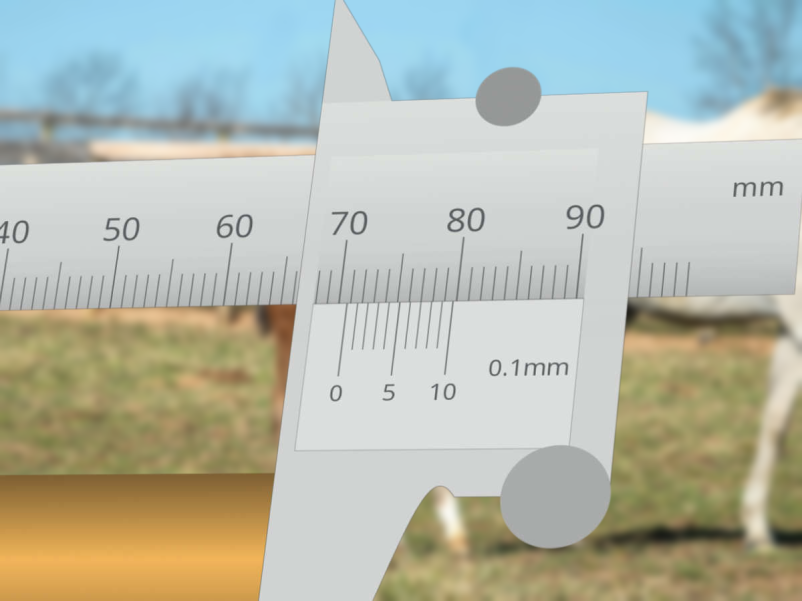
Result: 70.7 mm
